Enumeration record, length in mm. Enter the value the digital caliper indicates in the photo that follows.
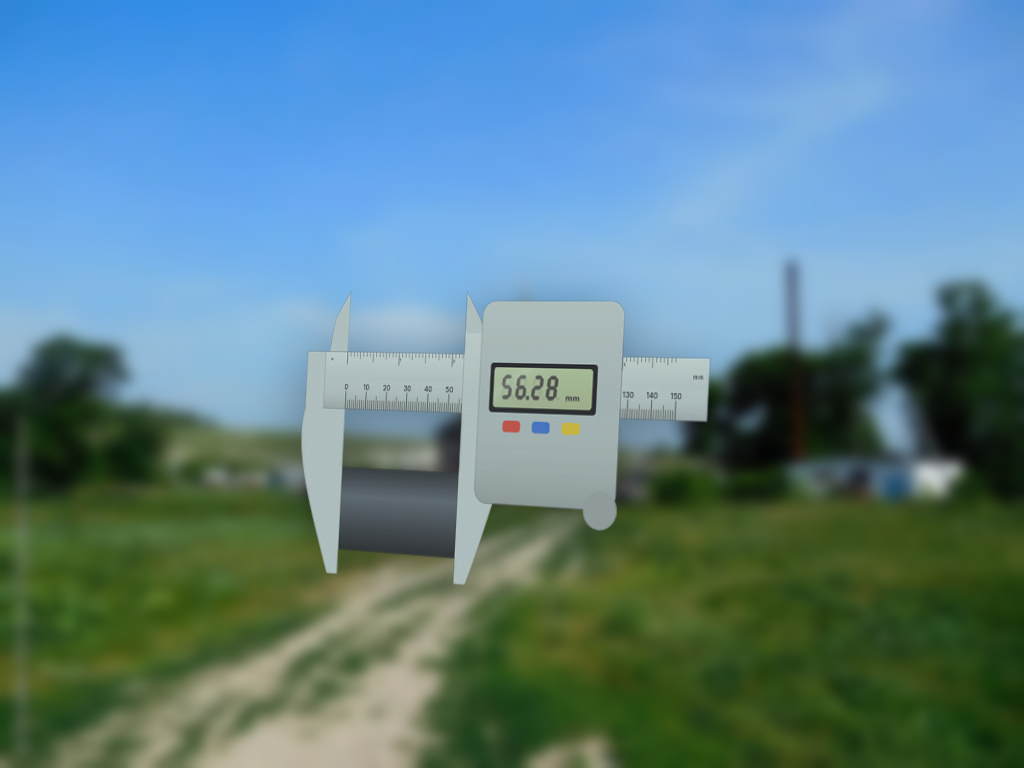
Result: 56.28 mm
